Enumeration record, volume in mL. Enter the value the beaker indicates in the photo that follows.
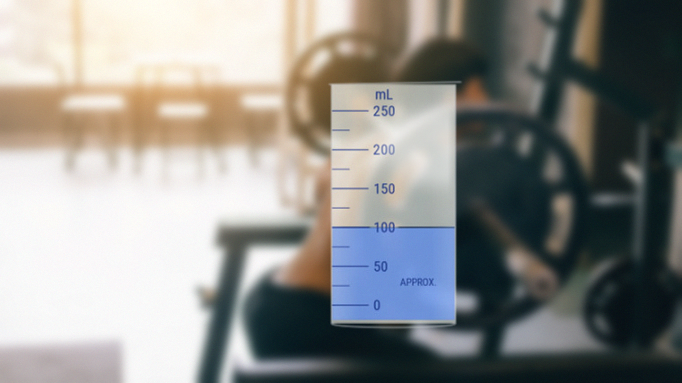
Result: 100 mL
